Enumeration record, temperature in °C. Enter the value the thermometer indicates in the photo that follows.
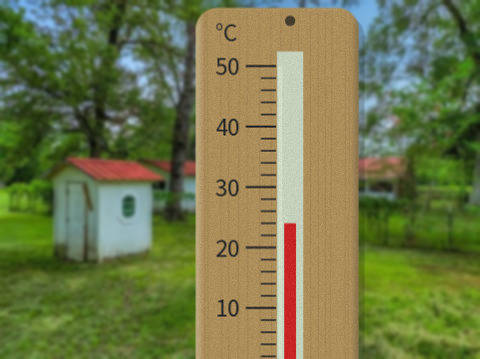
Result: 24 °C
